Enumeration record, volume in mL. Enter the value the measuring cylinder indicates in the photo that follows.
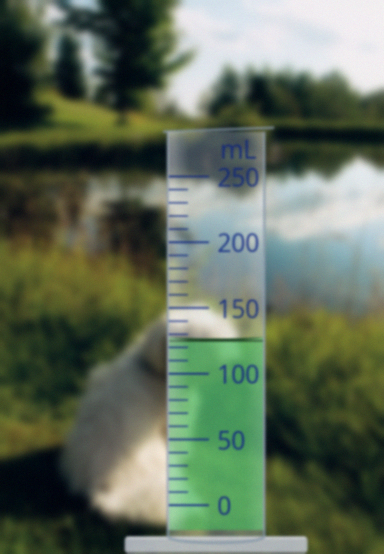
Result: 125 mL
